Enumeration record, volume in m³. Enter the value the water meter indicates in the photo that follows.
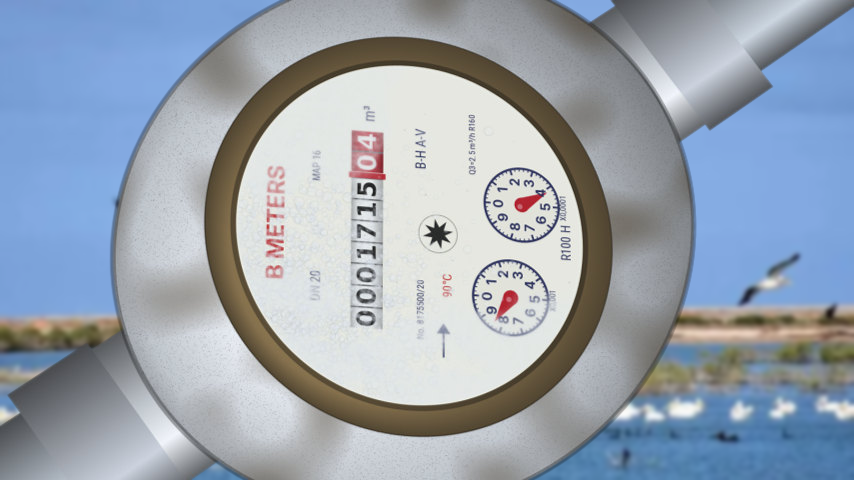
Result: 1715.0484 m³
